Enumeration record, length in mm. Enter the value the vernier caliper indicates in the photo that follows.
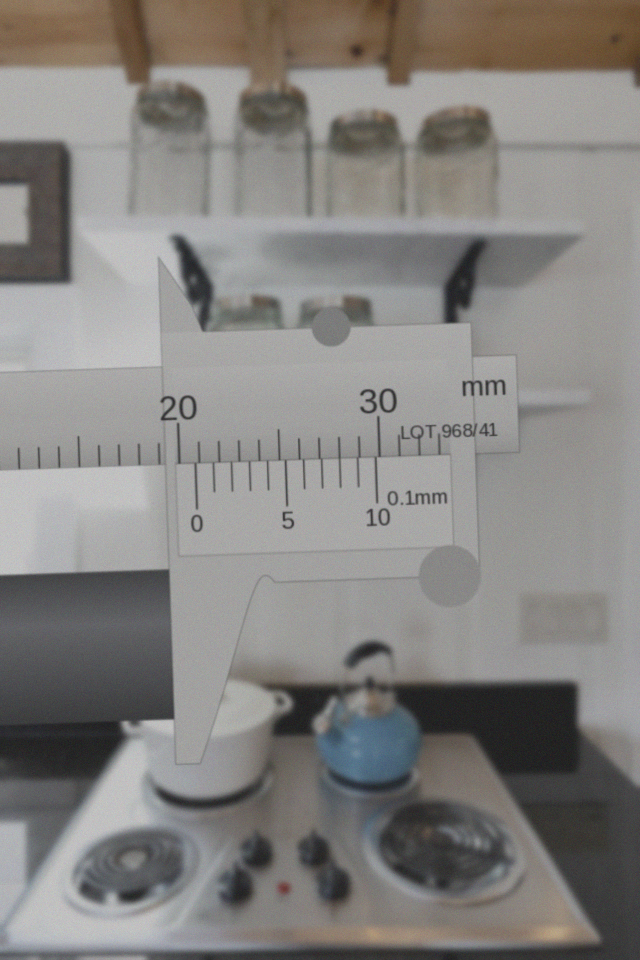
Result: 20.8 mm
